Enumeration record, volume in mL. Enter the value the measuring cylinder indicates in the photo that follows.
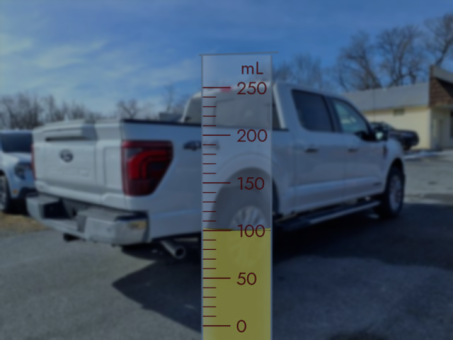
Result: 100 mL
